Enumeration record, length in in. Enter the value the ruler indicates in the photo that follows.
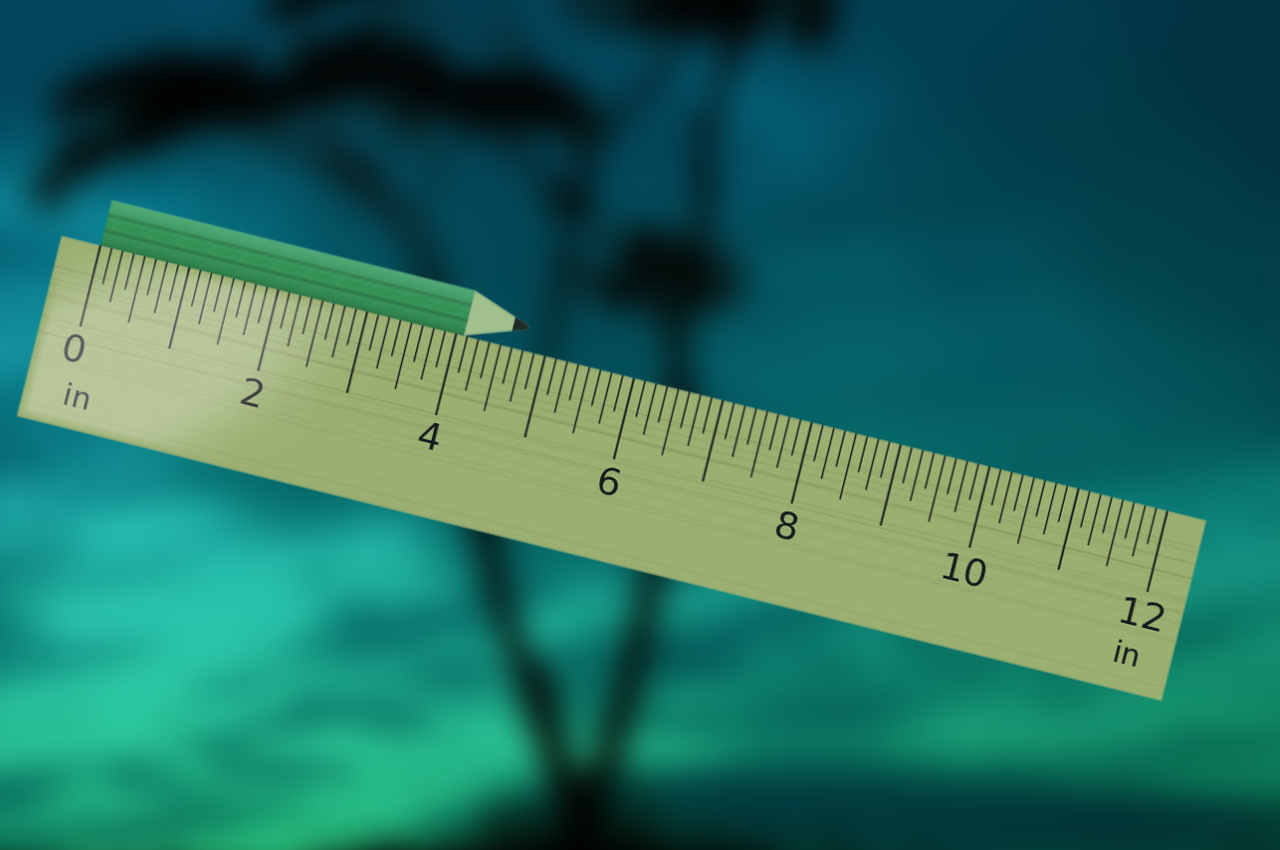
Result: 4.75 in
